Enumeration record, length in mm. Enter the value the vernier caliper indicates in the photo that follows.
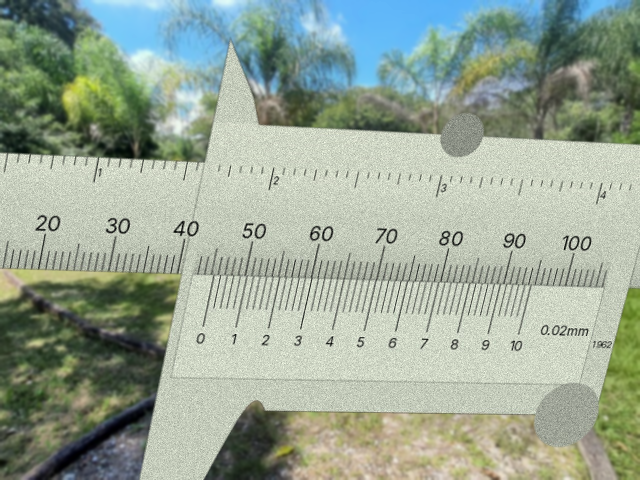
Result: 45.4 mm
